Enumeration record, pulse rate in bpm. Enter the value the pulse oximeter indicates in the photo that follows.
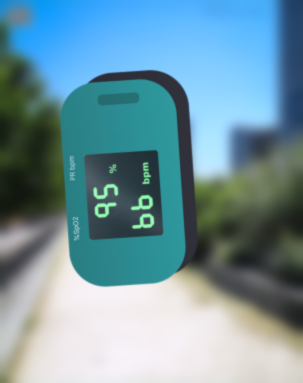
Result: 66 bpm
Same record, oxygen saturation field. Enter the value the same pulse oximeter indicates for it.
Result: 95 %
